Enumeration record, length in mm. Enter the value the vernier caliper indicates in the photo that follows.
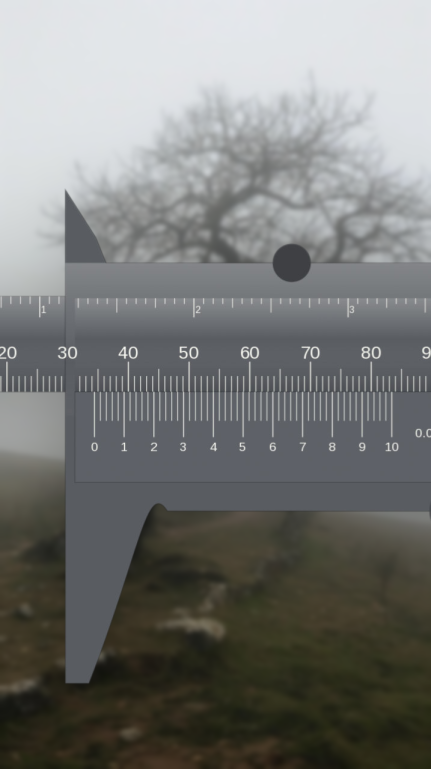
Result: 34.4 mm
